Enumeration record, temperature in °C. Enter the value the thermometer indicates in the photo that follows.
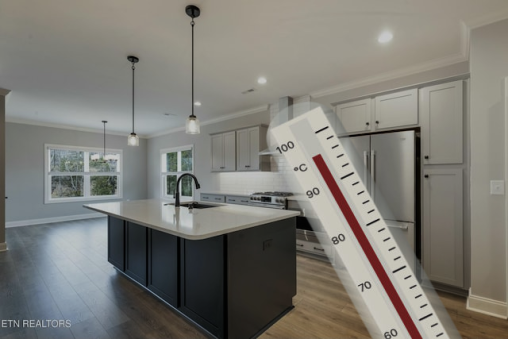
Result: 96 °C
